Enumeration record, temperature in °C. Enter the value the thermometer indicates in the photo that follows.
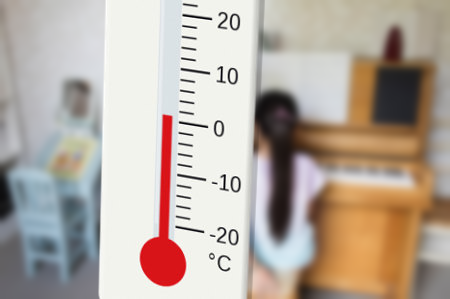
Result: 1 °C
